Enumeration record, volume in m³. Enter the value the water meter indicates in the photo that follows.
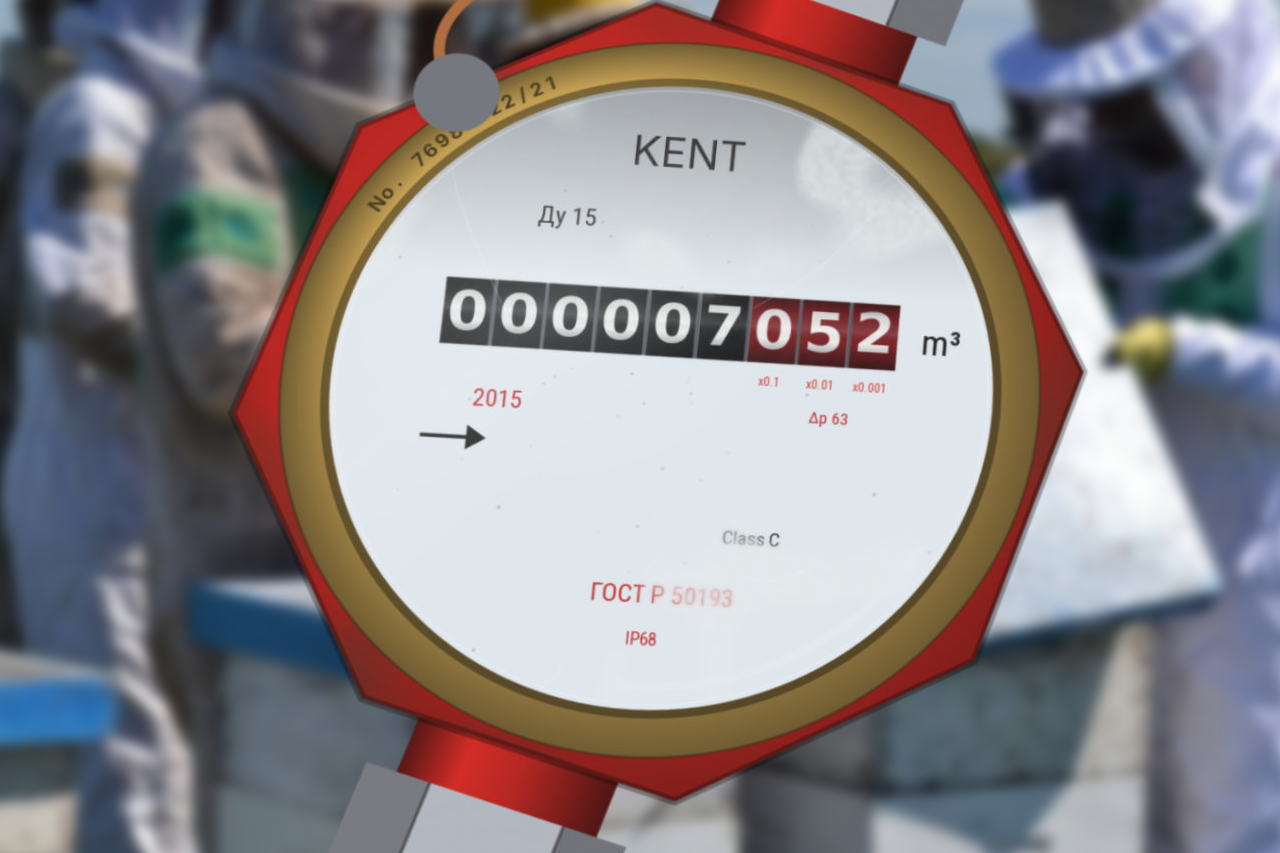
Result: 7.052 m³
